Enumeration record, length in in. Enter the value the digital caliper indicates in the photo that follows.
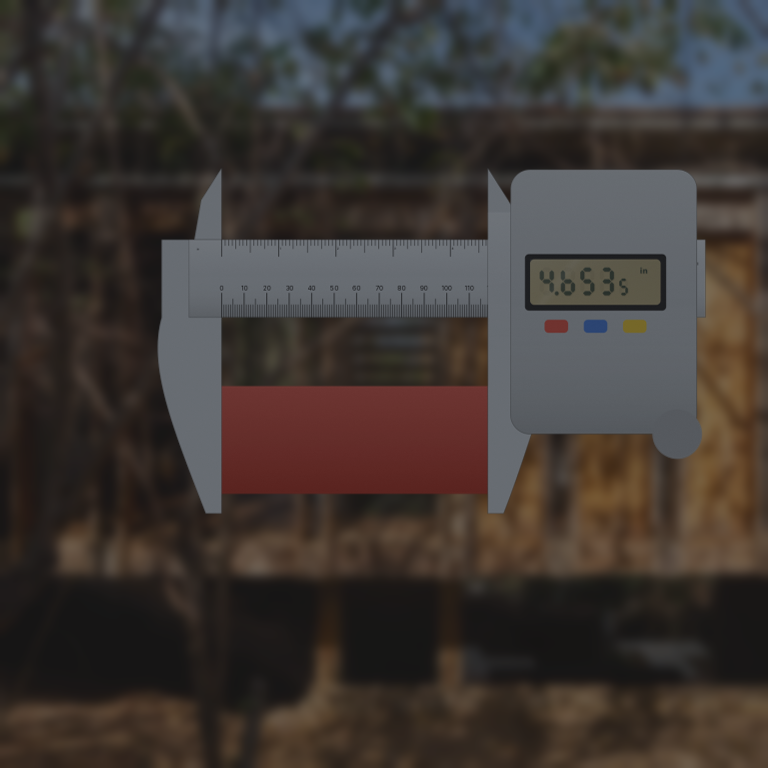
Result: 4.6535 in
